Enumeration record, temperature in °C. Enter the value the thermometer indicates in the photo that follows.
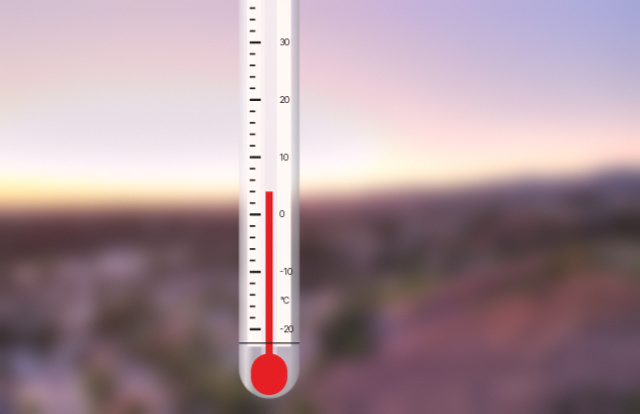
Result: 4 °C
